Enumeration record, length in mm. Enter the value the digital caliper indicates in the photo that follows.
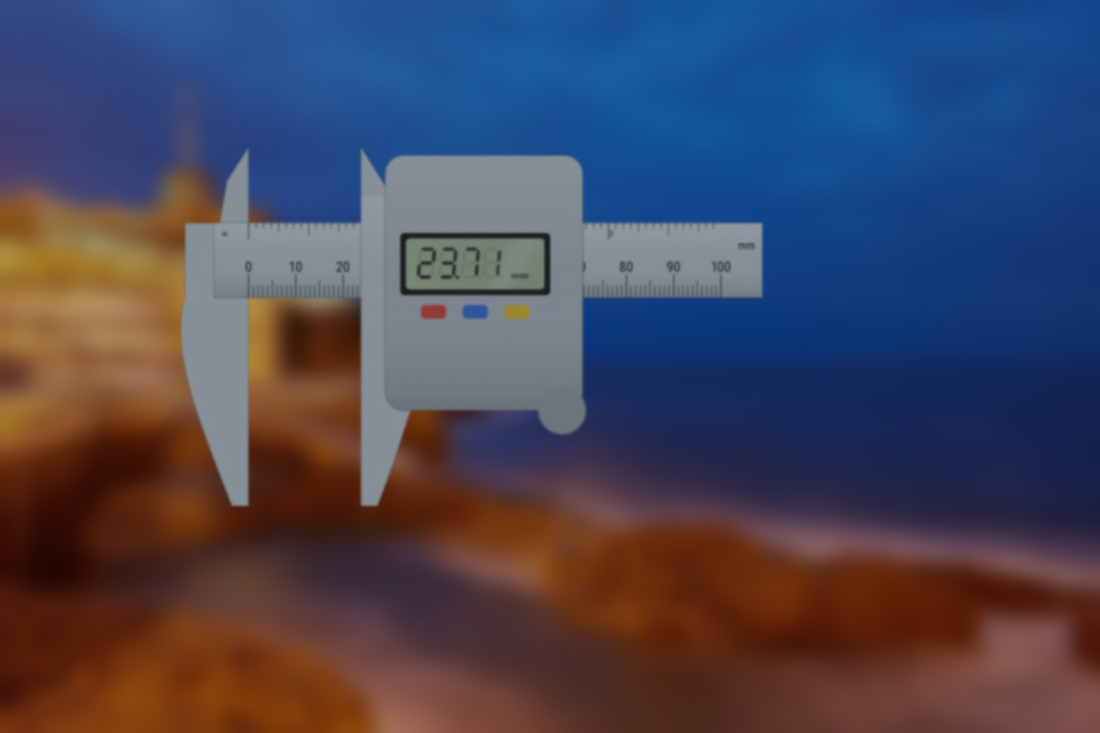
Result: 23.71 mm
